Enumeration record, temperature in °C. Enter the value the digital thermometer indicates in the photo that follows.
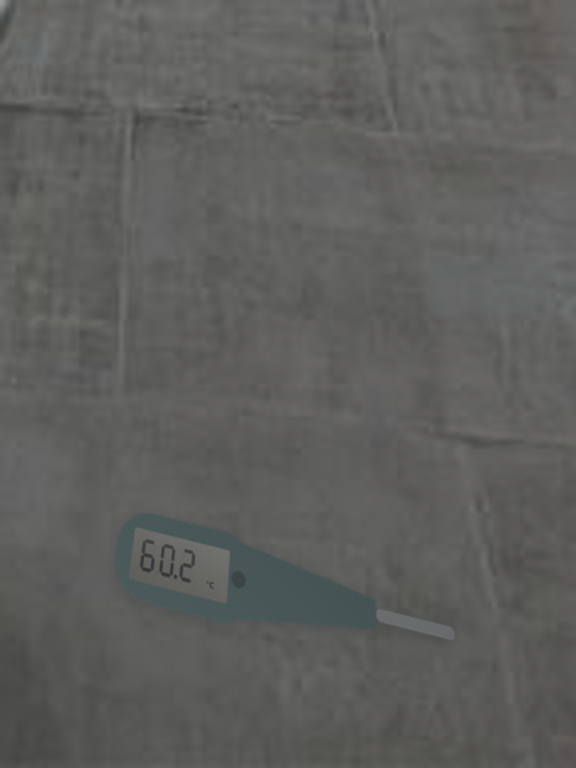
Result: 60.2 °C
